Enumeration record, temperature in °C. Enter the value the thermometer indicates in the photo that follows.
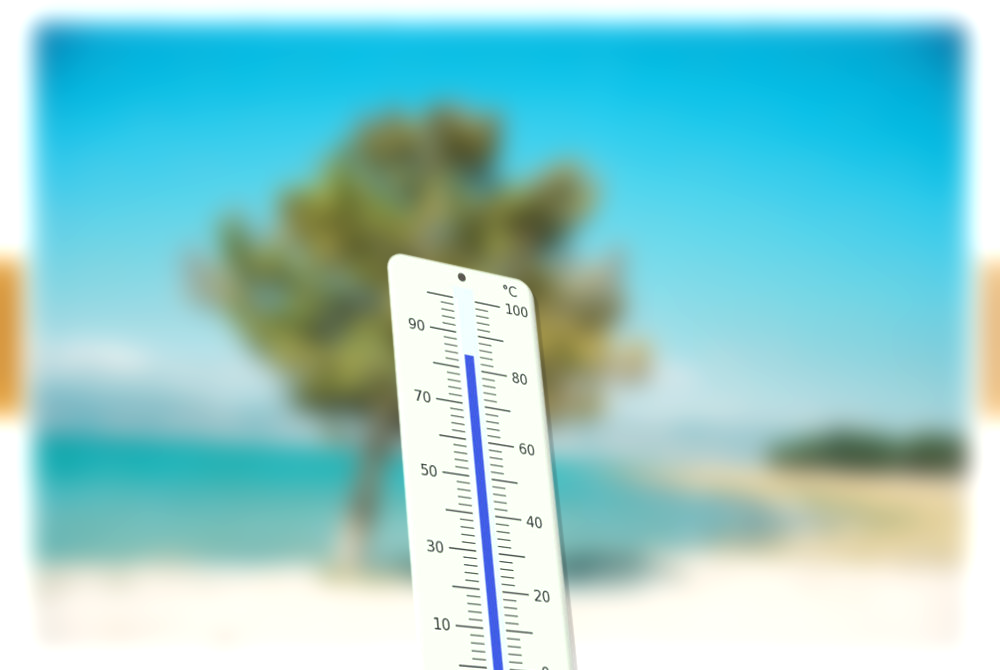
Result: 84 °C
